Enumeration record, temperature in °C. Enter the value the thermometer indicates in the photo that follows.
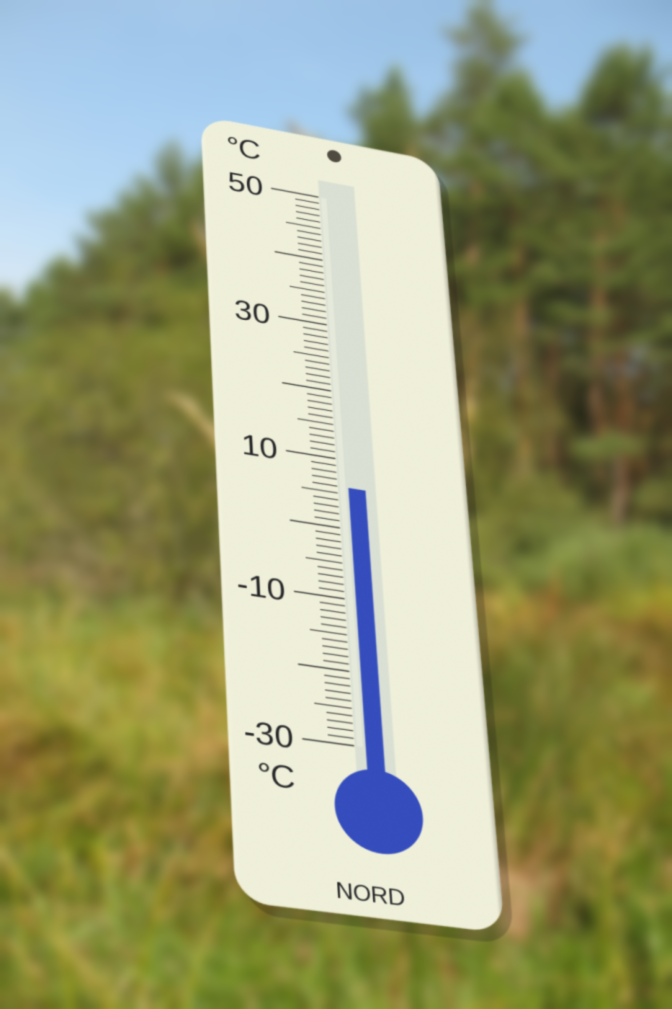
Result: 6 °C
